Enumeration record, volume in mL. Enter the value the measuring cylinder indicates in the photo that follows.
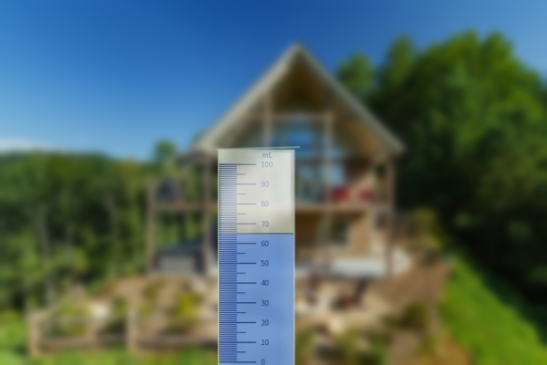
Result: 65 mL
